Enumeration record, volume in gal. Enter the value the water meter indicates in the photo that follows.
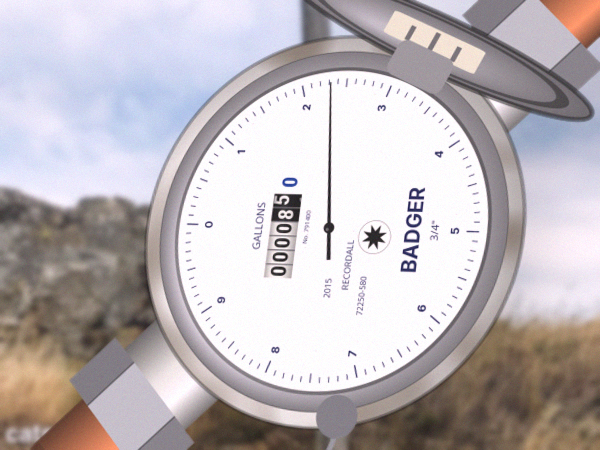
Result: 852.3 gal
